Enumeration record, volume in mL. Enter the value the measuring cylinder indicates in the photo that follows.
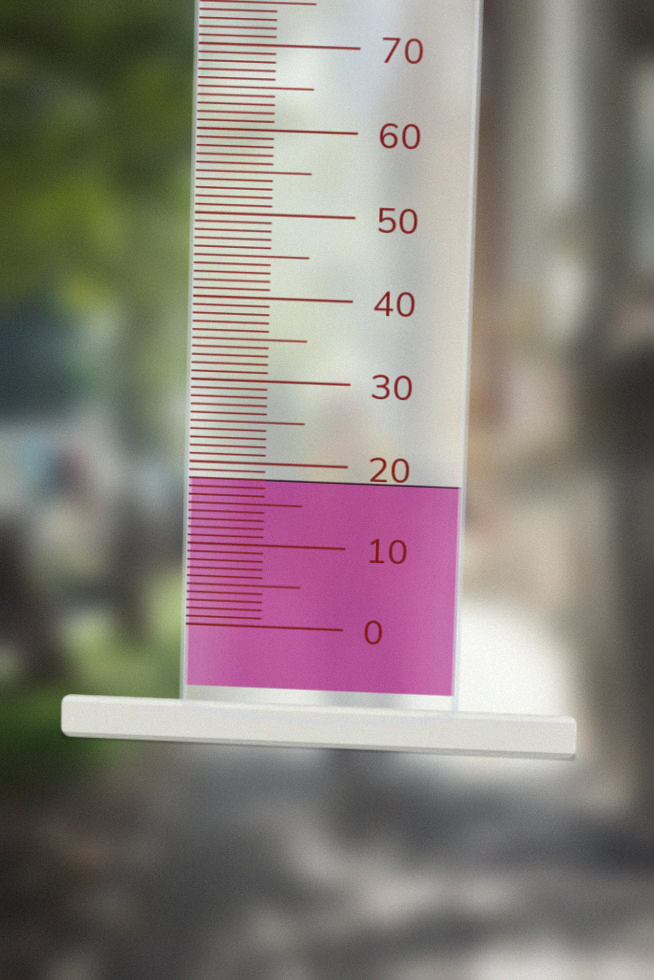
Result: 18 mL
